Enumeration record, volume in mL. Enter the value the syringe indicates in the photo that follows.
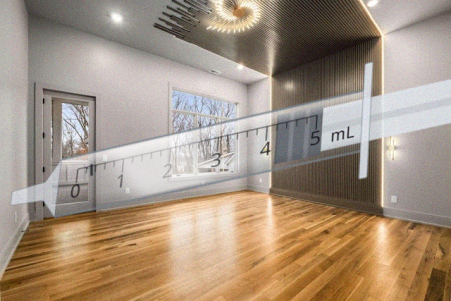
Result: 4.2 mL
